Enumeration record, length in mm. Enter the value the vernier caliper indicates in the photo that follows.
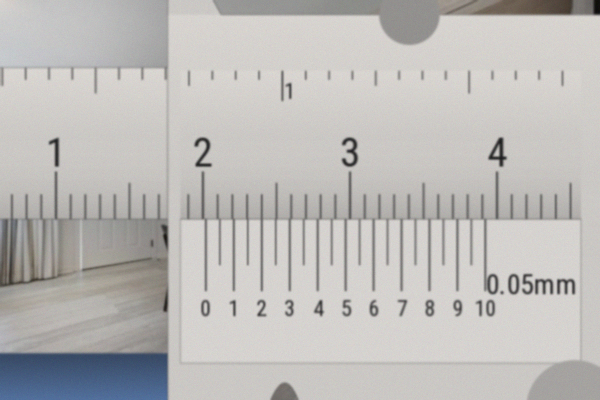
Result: 20.2 mm
